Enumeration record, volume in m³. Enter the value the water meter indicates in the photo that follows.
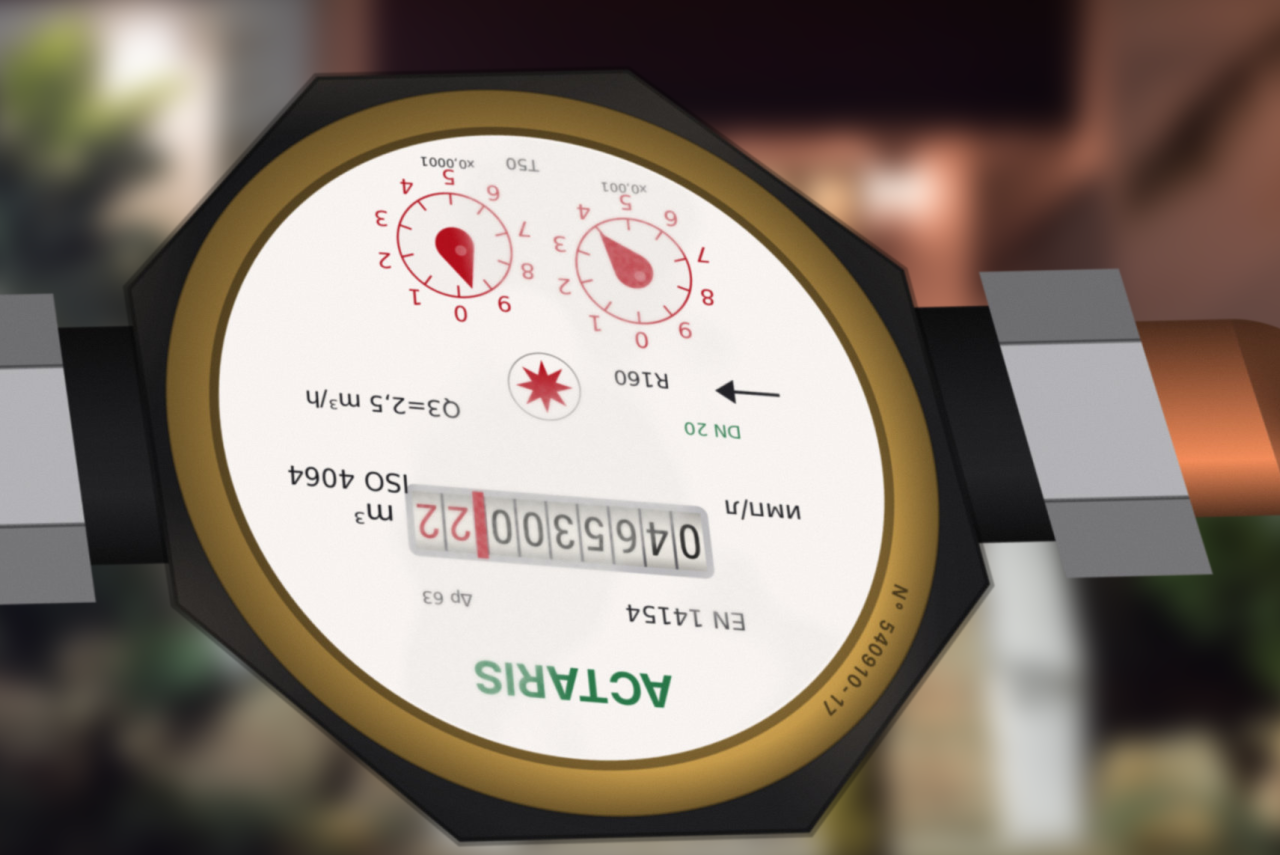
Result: 465300.2239 m³
